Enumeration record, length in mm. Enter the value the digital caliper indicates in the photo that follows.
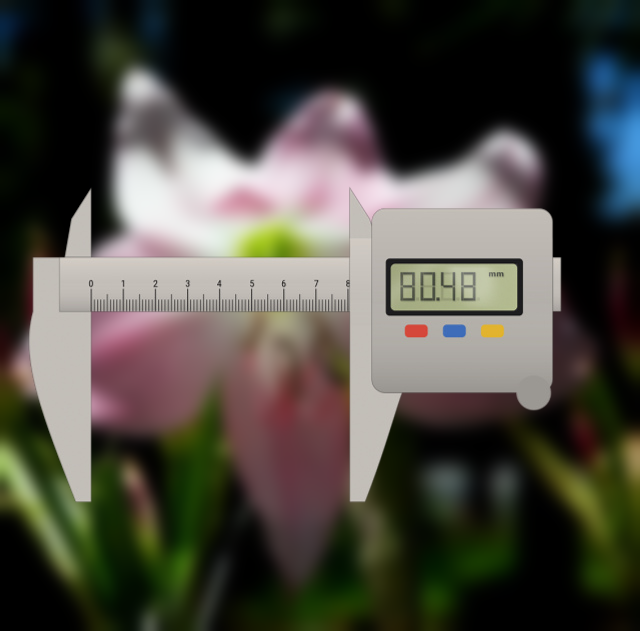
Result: 80.48 mm
